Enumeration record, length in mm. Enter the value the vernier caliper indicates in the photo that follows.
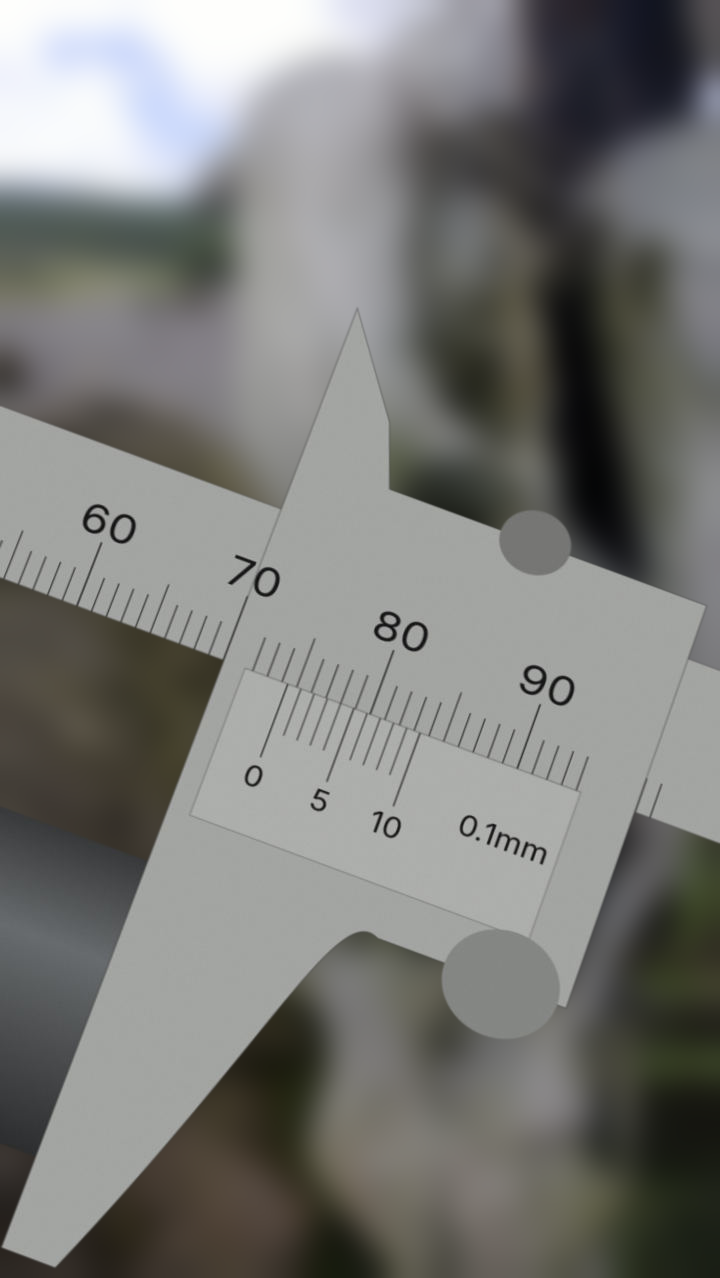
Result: 74.4 mm
